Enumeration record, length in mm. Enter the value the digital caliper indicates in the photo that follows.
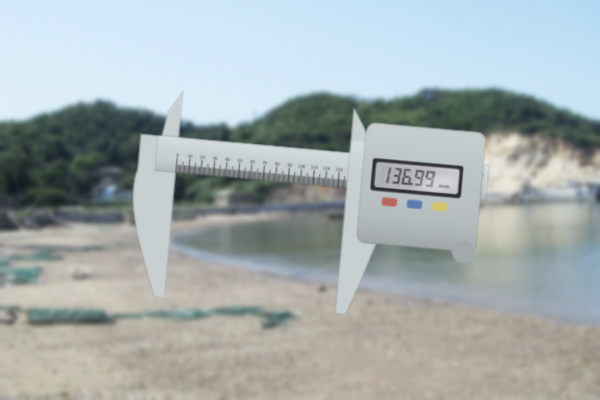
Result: 136.99 mm
